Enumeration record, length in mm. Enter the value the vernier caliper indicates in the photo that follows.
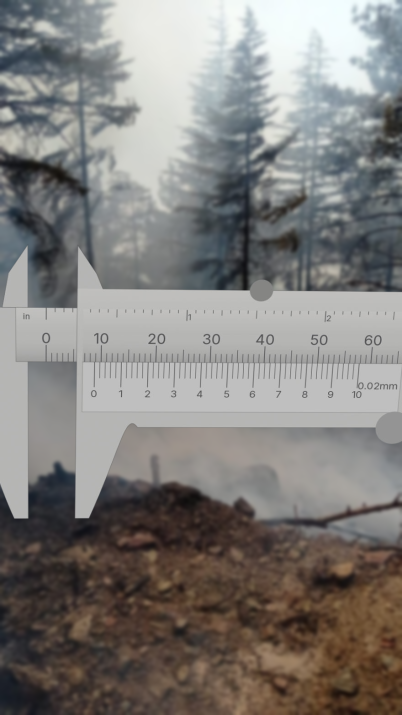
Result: 8.8 mm
